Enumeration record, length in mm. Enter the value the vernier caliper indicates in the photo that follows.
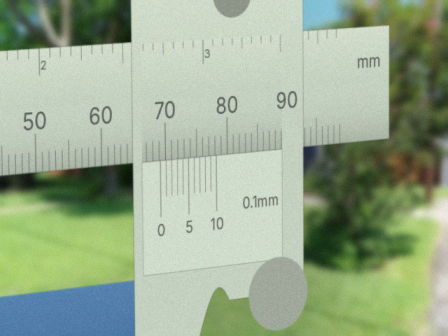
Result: 69.2 mm
